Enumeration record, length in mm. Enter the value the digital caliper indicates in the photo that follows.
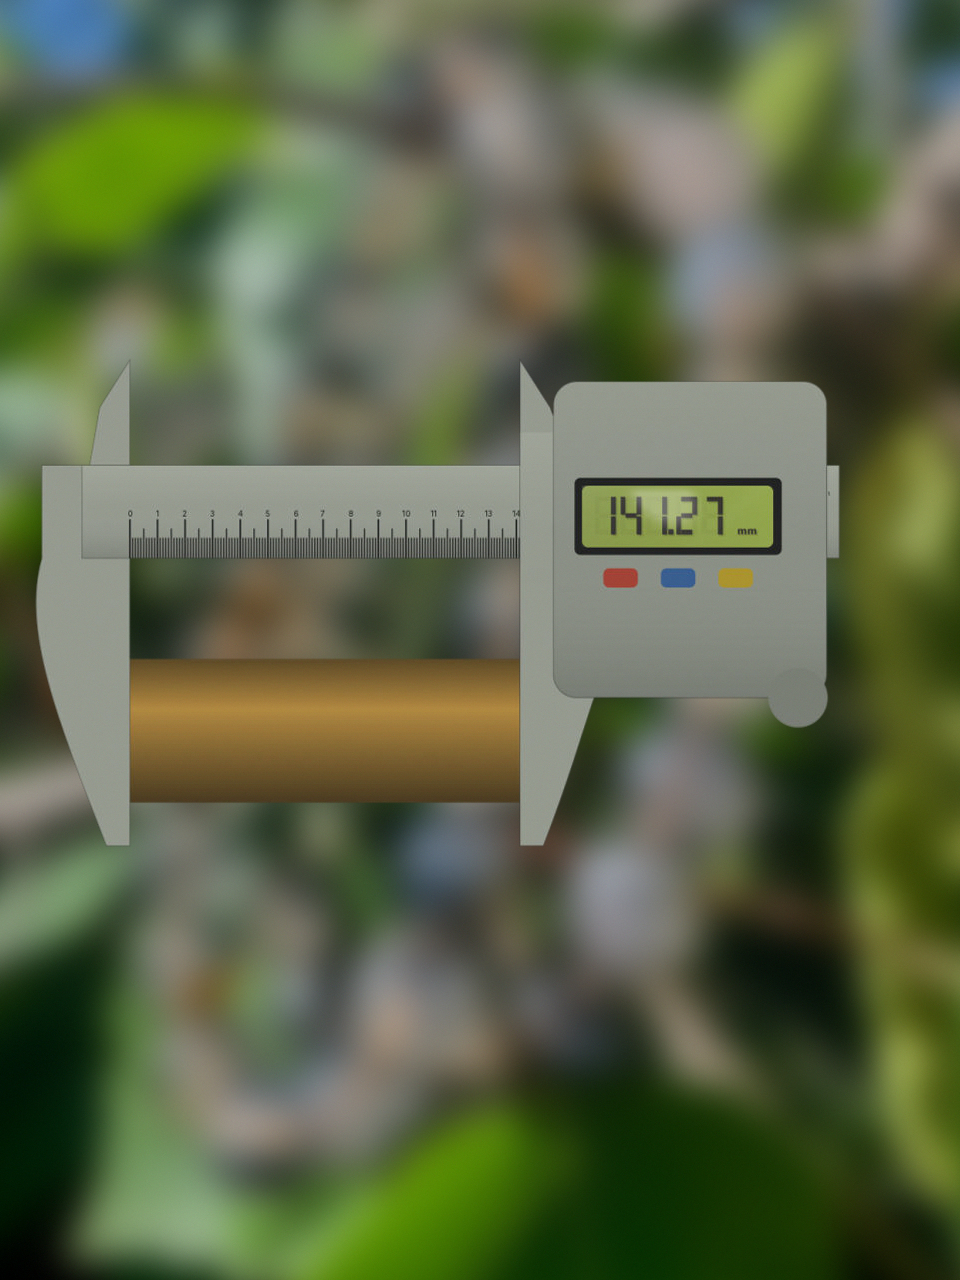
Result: 141.27 mm
